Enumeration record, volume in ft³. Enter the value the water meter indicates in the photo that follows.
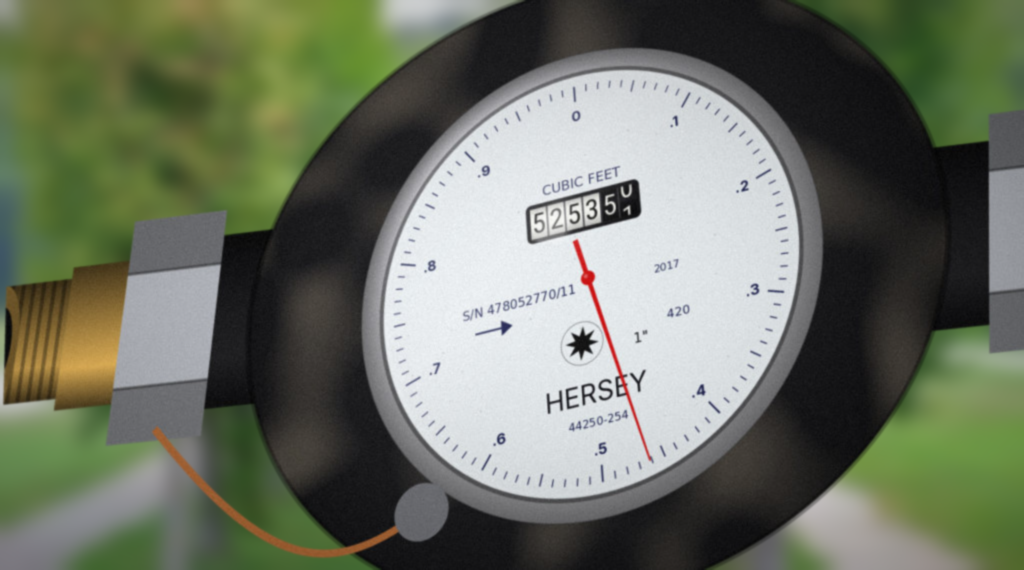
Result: 525350.46 ft³
